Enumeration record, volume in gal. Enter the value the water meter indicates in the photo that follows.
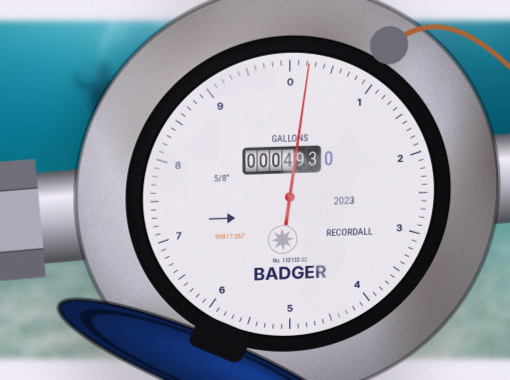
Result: 4930.2 gal
